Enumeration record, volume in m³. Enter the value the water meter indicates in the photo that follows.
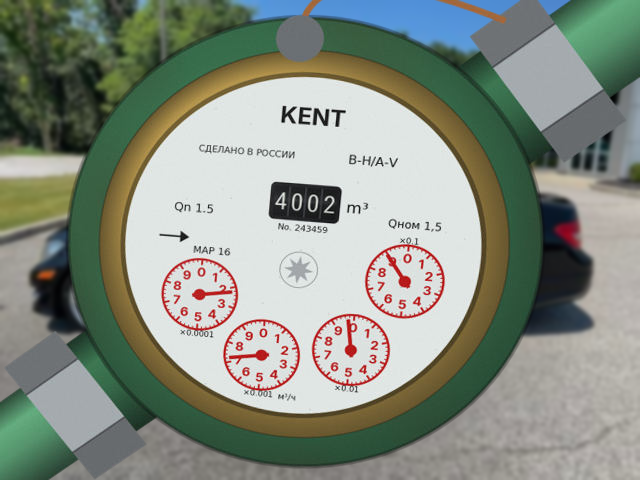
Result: 4002.8972 m³
